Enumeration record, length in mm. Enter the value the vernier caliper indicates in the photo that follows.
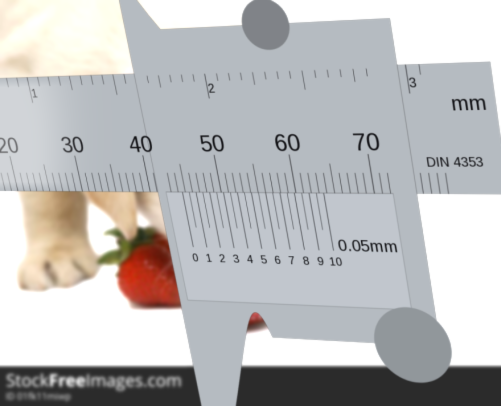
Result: 44.6 mm
